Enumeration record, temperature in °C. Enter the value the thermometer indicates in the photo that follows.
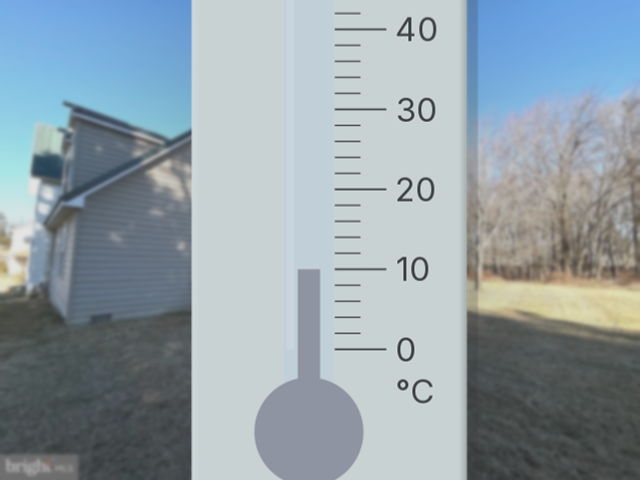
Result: 10 °C
